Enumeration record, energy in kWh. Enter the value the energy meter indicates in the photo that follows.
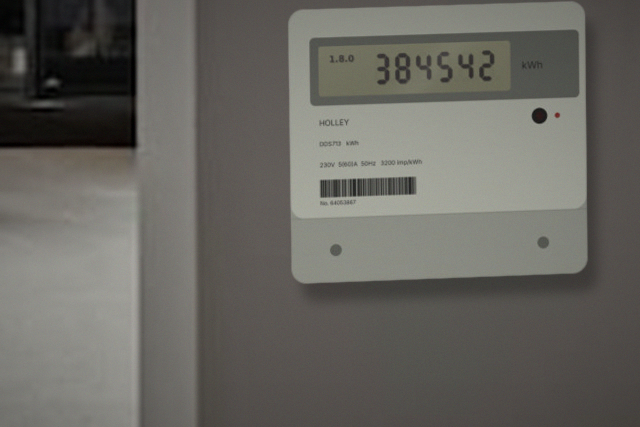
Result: 384542 kWh
